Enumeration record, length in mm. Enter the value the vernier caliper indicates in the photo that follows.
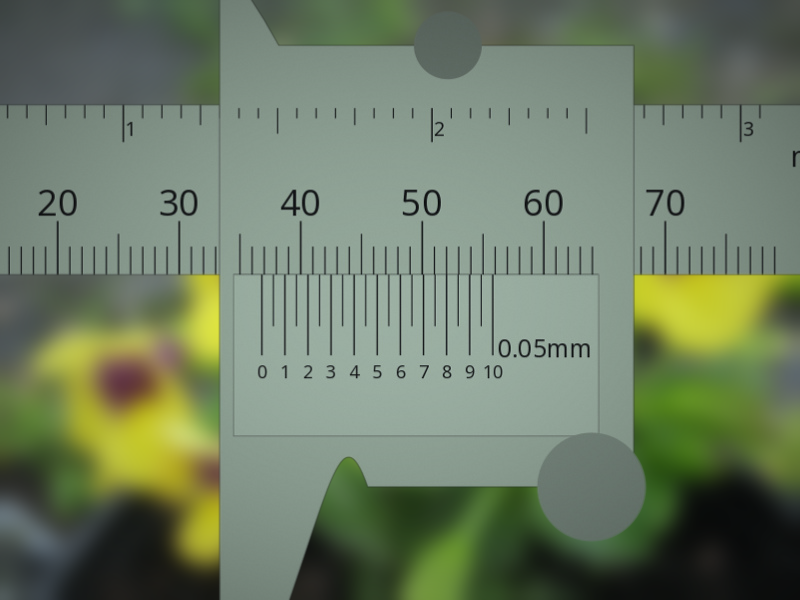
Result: 36.8 mm
